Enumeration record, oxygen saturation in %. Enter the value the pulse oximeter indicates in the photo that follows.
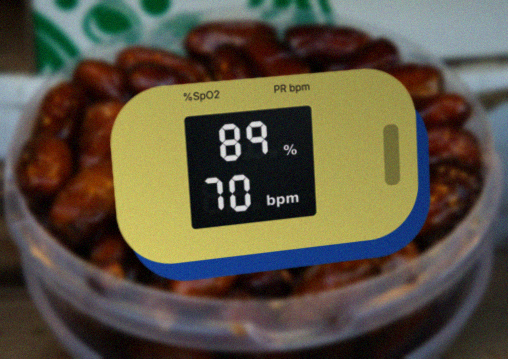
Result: 89 %
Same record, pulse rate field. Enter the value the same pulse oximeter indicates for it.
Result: 70 bpm
